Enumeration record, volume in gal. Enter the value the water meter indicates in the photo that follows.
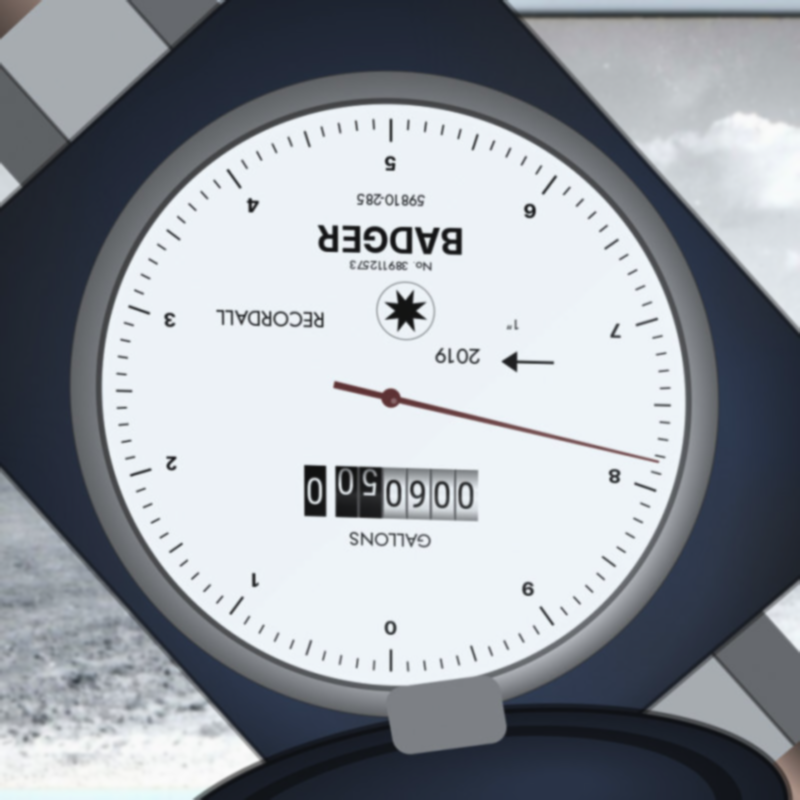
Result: 60497.8 gal
